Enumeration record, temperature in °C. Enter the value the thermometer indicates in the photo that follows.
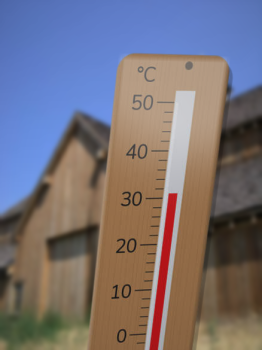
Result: 31 °C
